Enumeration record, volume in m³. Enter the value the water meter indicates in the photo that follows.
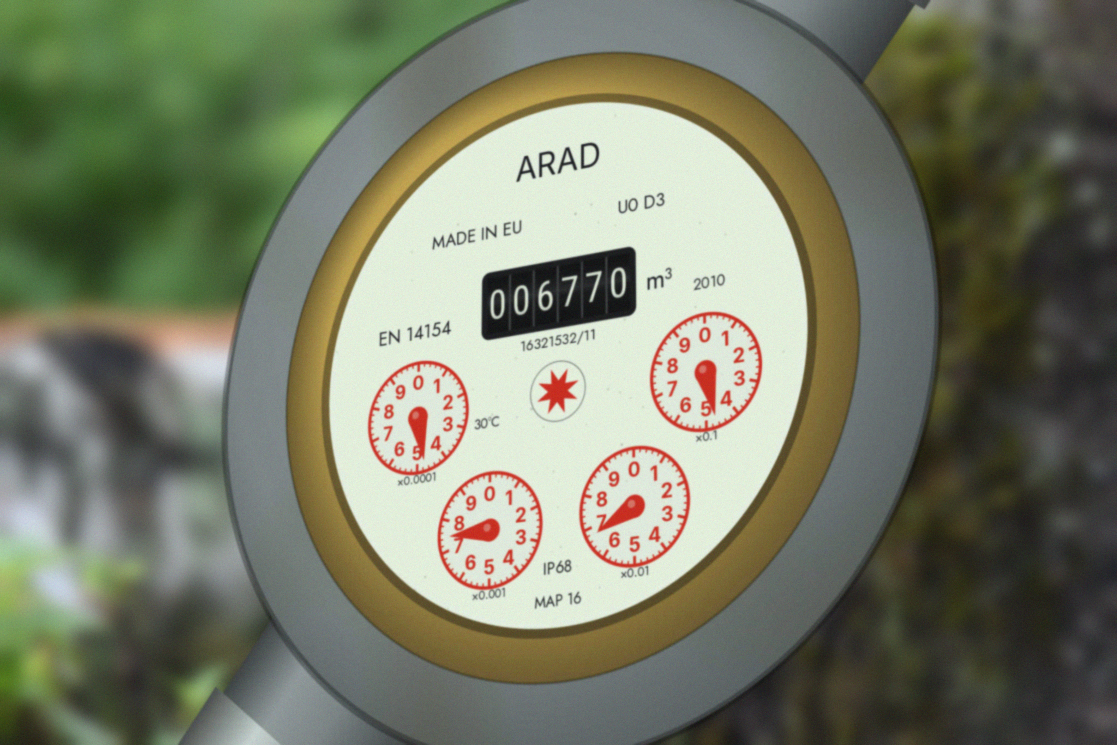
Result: 6770.4674 m³
